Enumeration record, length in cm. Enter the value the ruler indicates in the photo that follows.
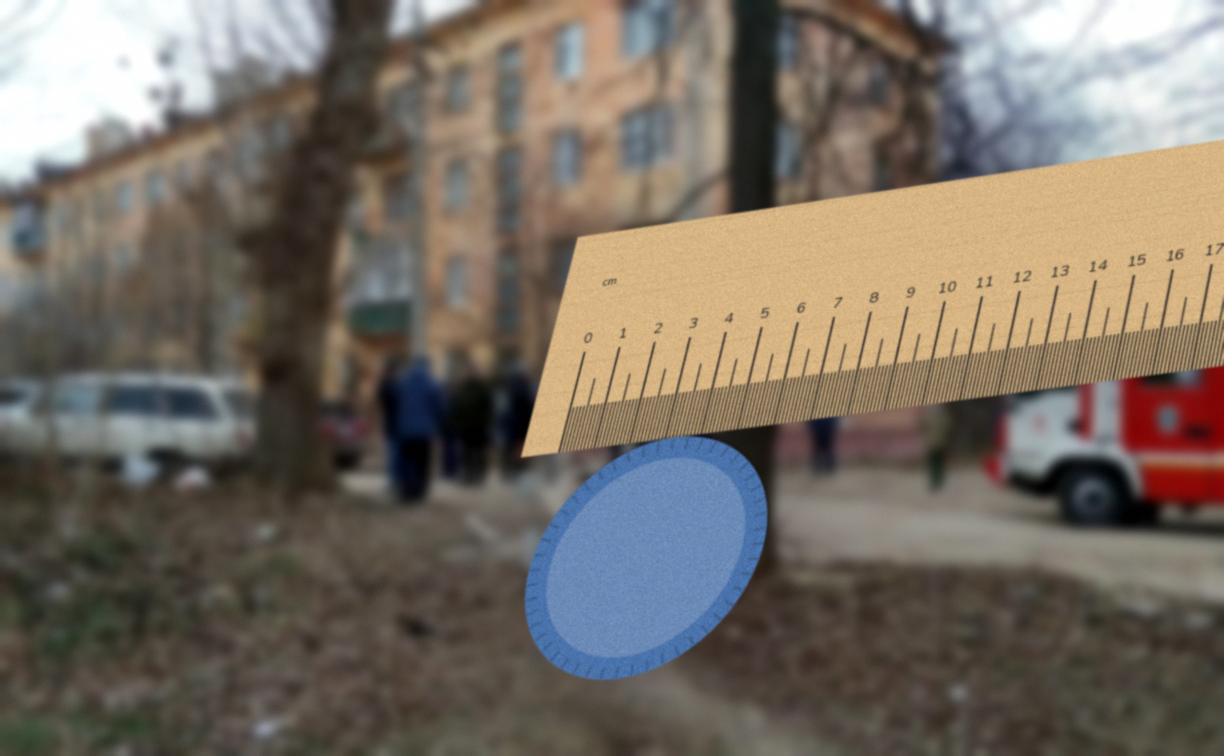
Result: 6.5 cm
